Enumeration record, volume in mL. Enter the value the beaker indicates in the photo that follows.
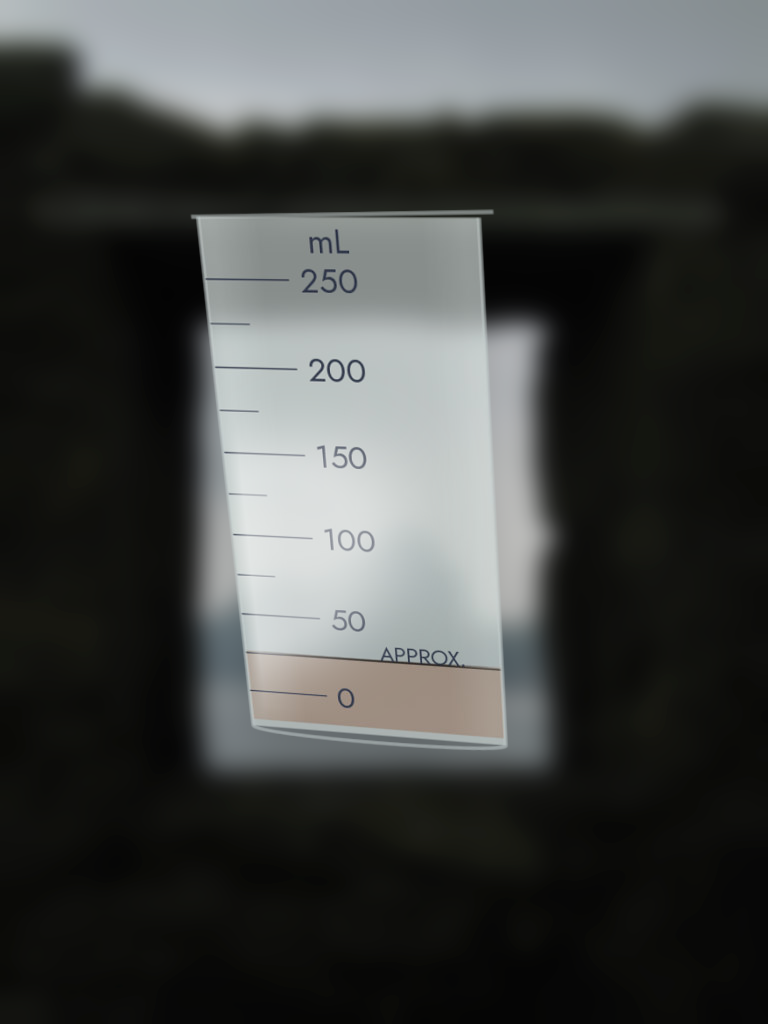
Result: 25 mL
